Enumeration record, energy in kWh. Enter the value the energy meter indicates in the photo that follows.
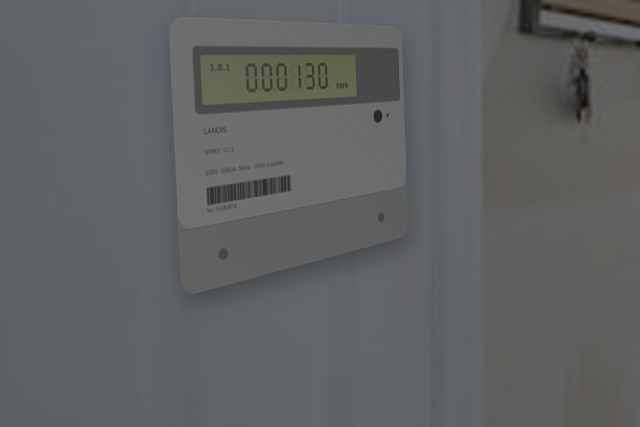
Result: 130 kWh
